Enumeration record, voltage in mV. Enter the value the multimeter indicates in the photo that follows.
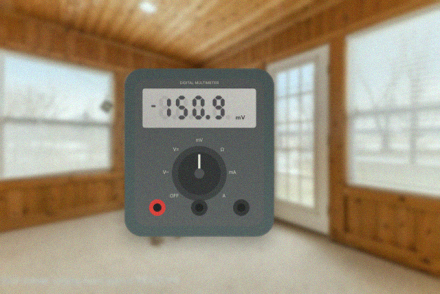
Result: -150.9 mV
